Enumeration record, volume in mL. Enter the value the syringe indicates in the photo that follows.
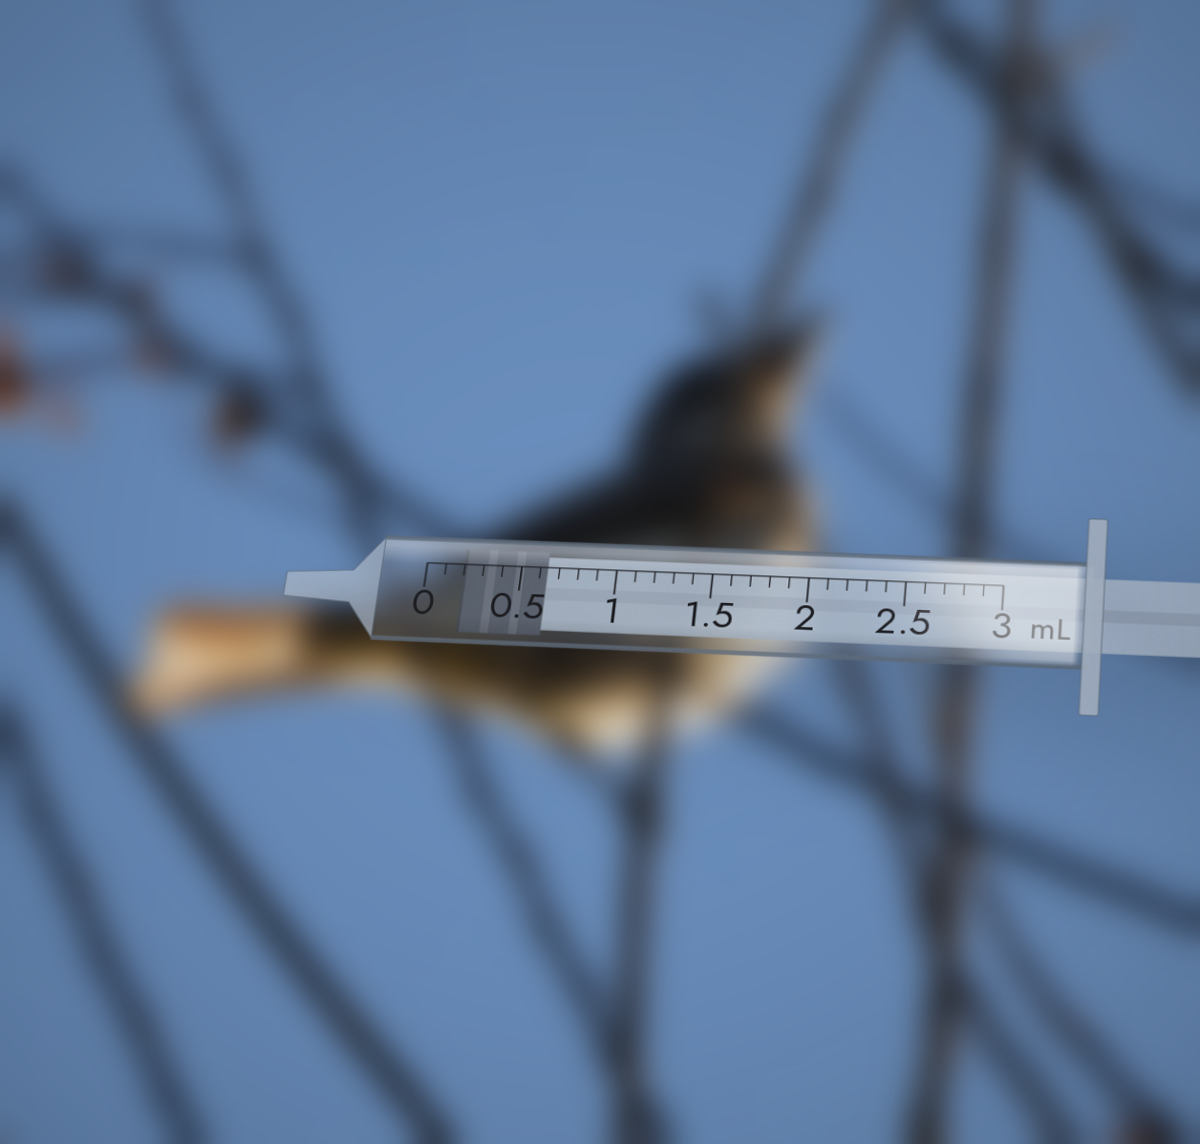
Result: 0.2 mL
